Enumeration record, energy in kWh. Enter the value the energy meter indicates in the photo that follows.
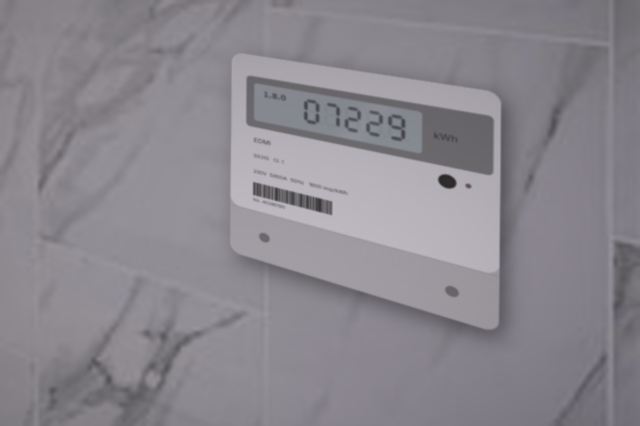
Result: 7229 kWh
